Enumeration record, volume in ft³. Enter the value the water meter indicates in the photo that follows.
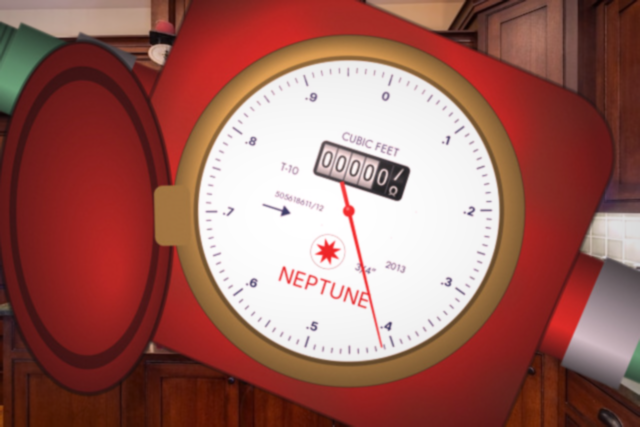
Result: 7.41 ft³
